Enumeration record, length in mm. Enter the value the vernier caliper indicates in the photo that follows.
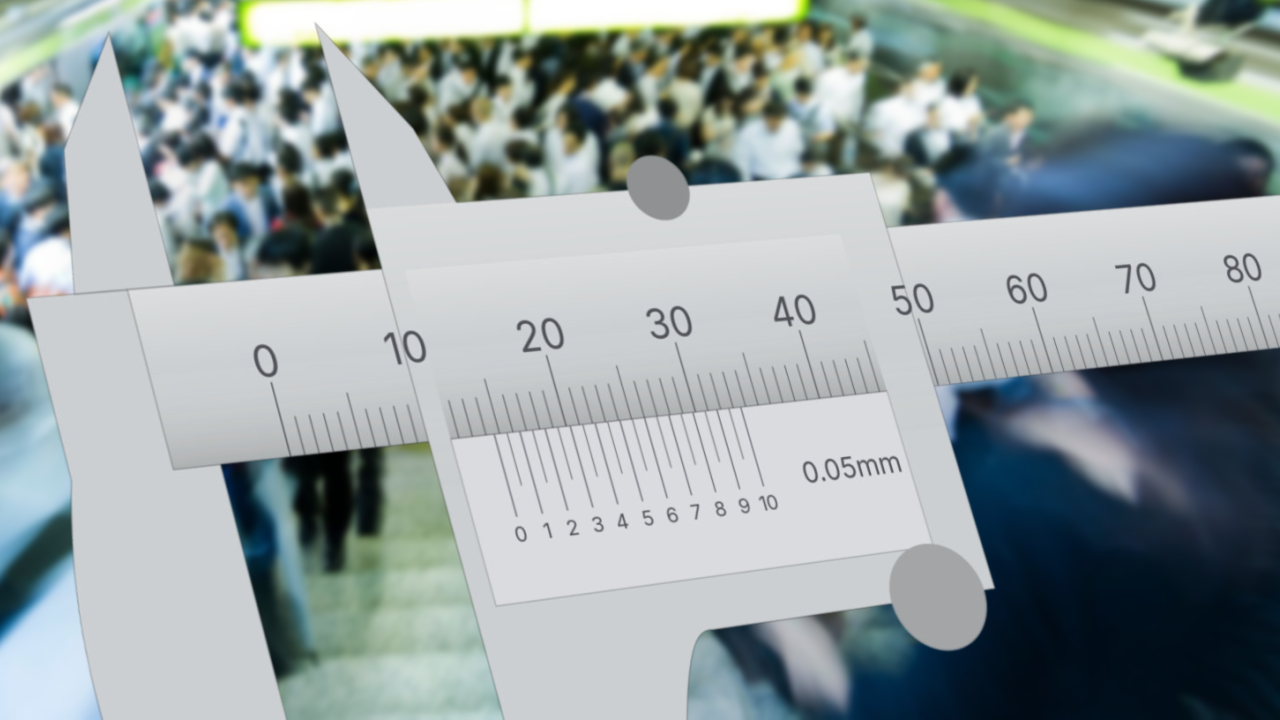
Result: 14.6 mm
